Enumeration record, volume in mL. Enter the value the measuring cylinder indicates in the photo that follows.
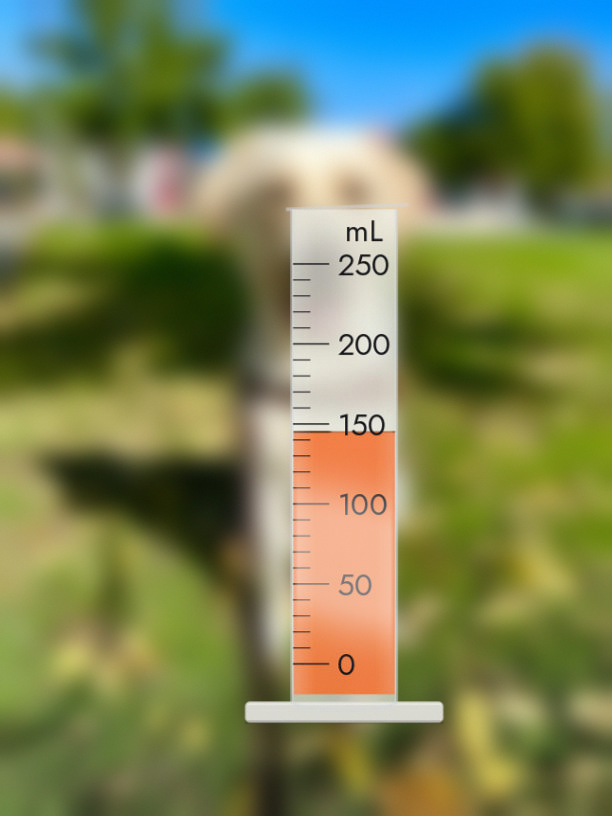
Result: 145 mL
